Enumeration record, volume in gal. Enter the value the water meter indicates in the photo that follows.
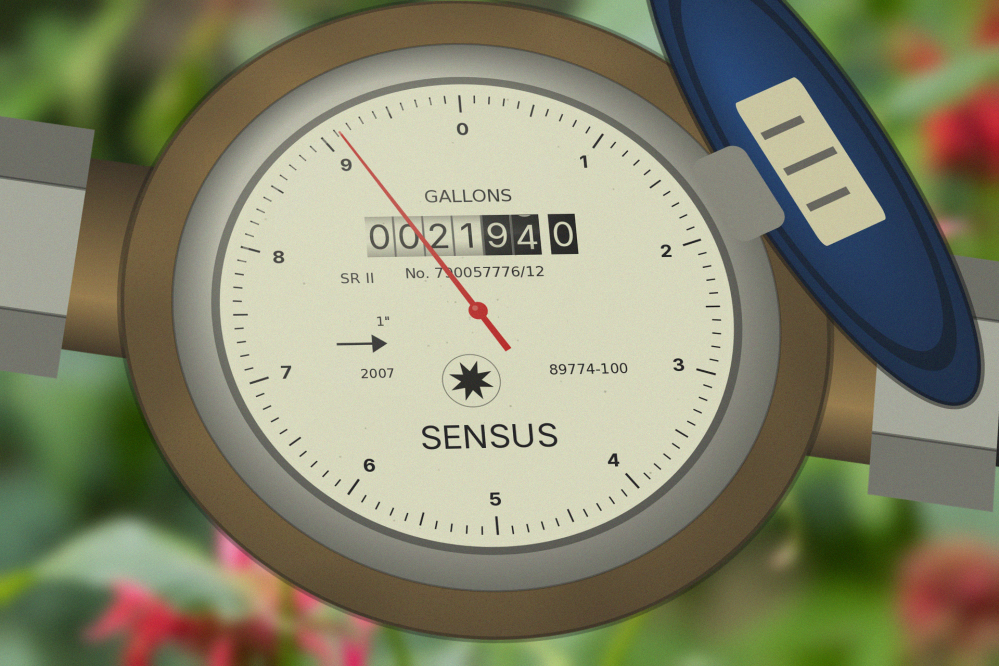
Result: 21939.1 gal
